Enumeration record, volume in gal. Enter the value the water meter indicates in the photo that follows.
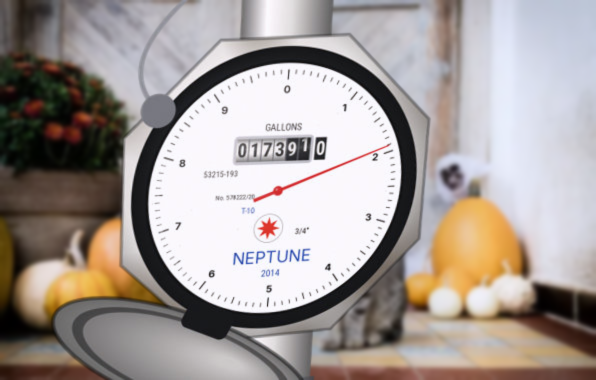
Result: 173911.9 gal
